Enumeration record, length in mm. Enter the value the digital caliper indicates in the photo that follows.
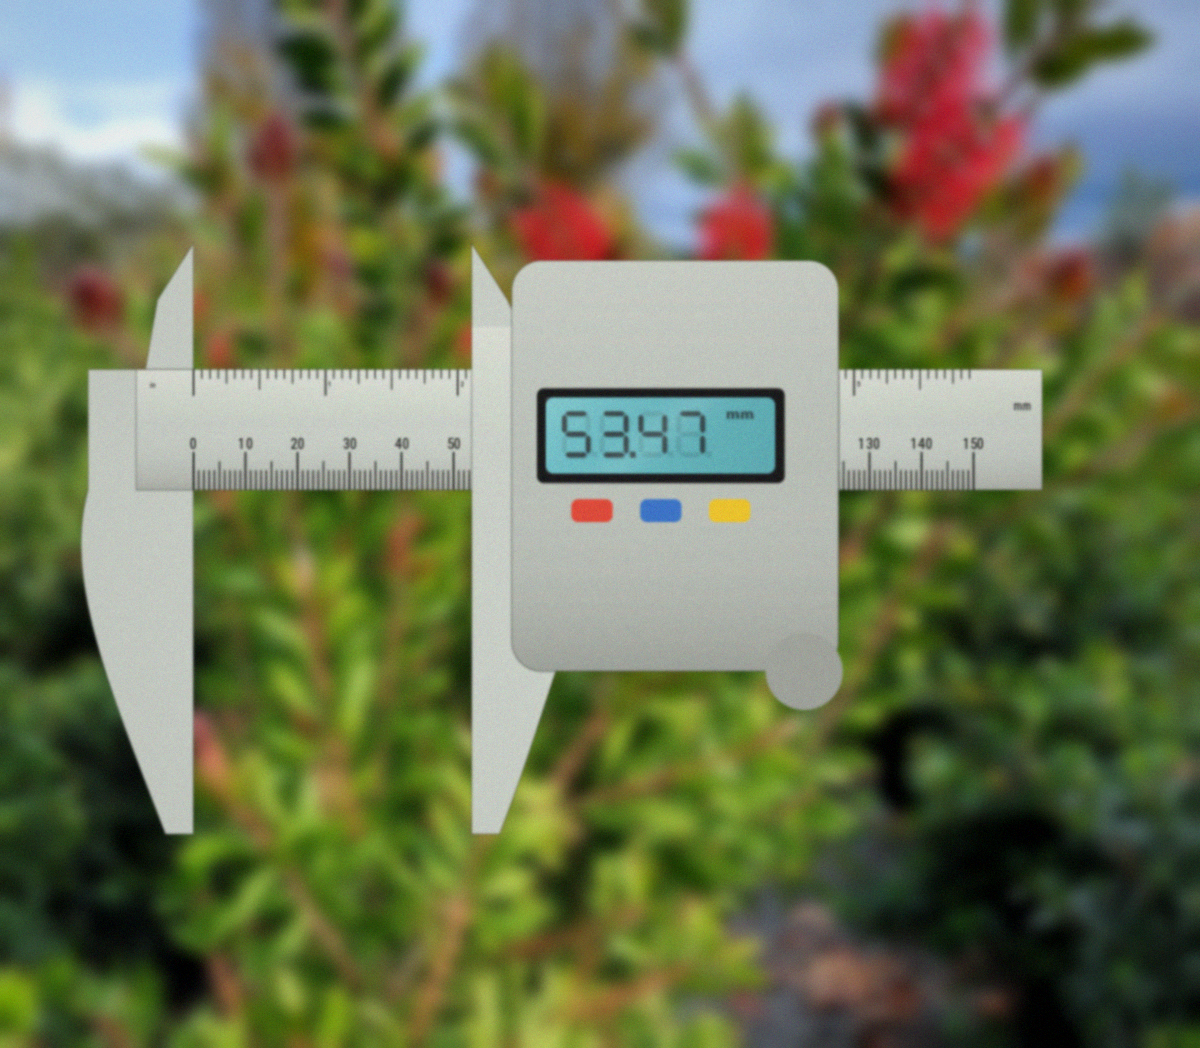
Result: 53.47 mm
